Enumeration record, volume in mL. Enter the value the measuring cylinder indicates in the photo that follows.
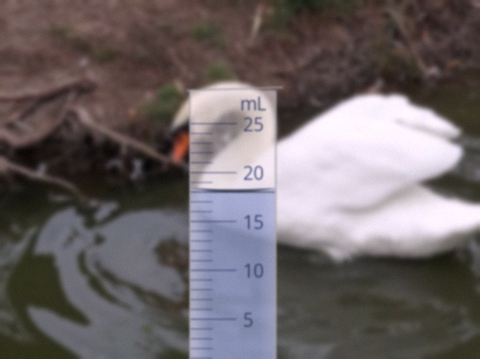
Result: 18 mL
